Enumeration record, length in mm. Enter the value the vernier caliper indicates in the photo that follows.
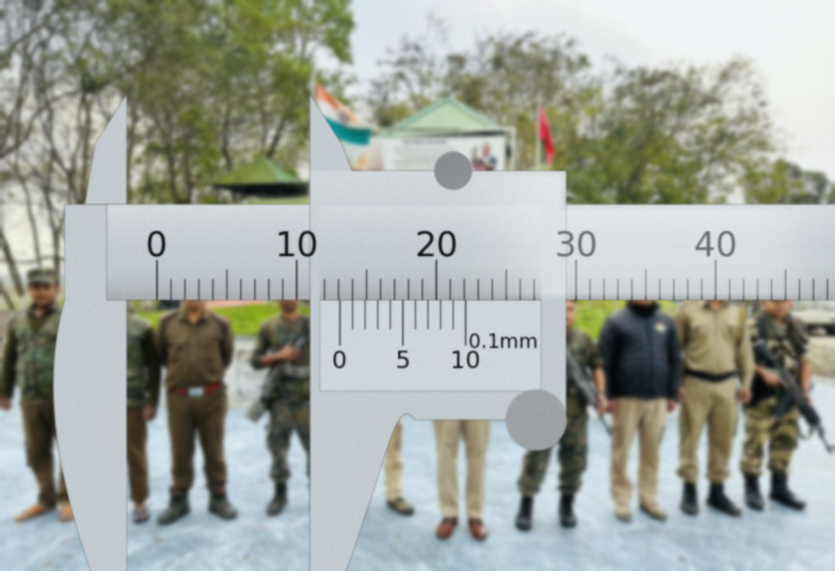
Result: 13.1 mm
